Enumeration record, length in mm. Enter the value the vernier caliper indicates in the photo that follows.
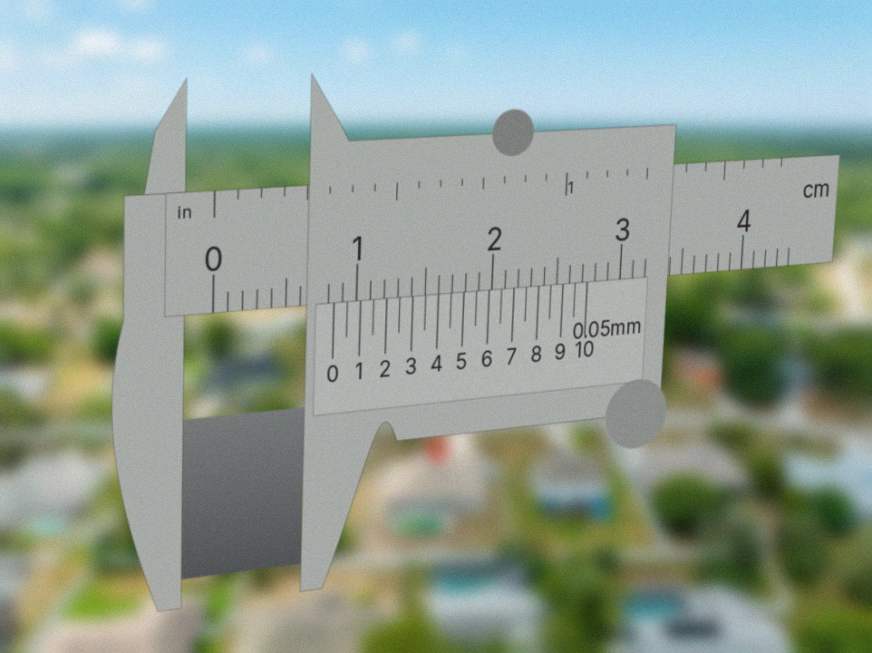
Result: 8.4 mm
